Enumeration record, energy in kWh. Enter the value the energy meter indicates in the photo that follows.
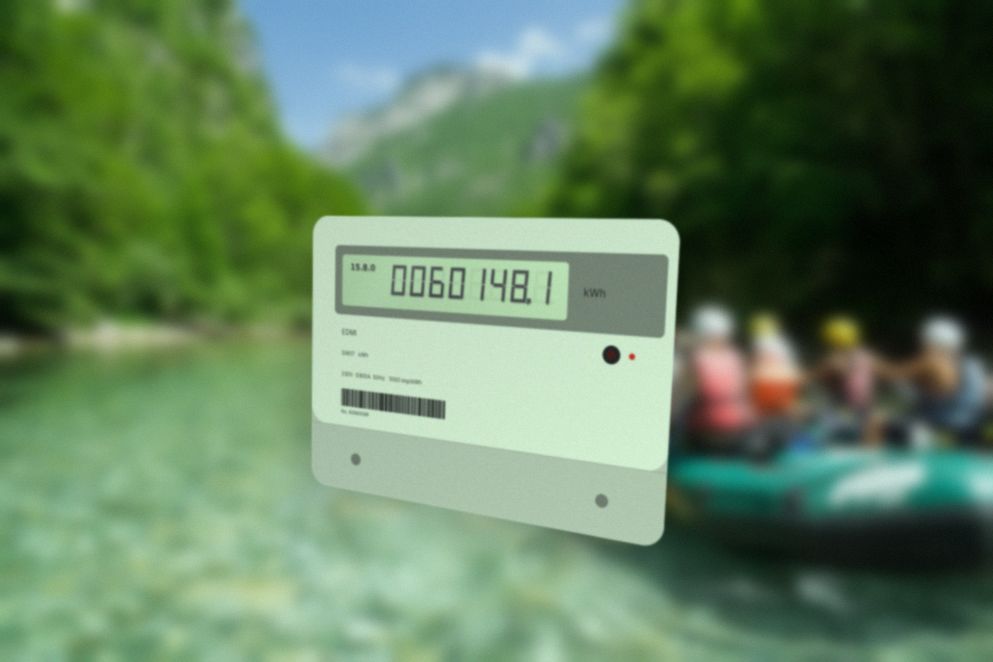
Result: 60148.1 kWh
